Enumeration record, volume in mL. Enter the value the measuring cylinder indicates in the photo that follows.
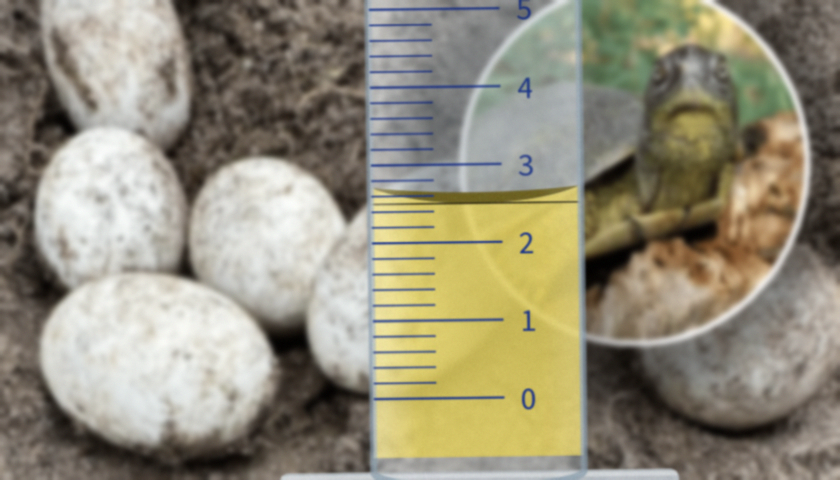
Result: 2.5 mL
